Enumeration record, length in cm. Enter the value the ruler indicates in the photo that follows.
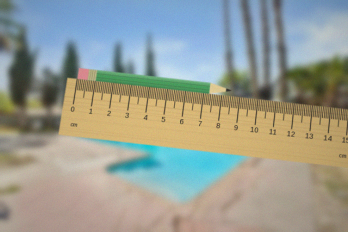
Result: 8.5 cm
